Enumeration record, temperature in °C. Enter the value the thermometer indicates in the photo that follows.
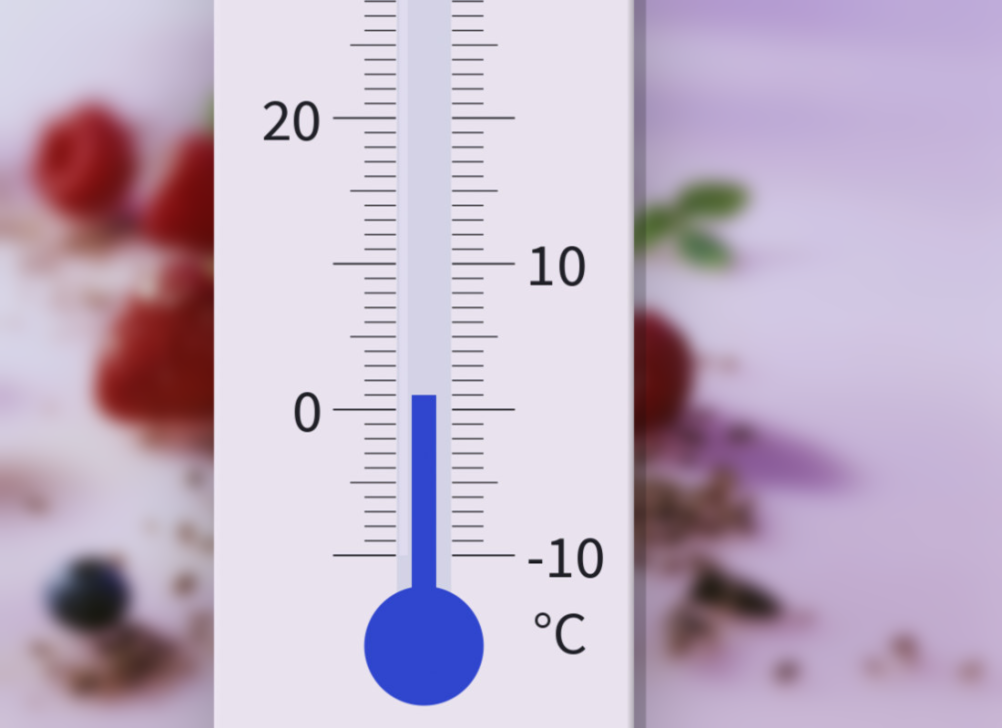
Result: 1 °C
